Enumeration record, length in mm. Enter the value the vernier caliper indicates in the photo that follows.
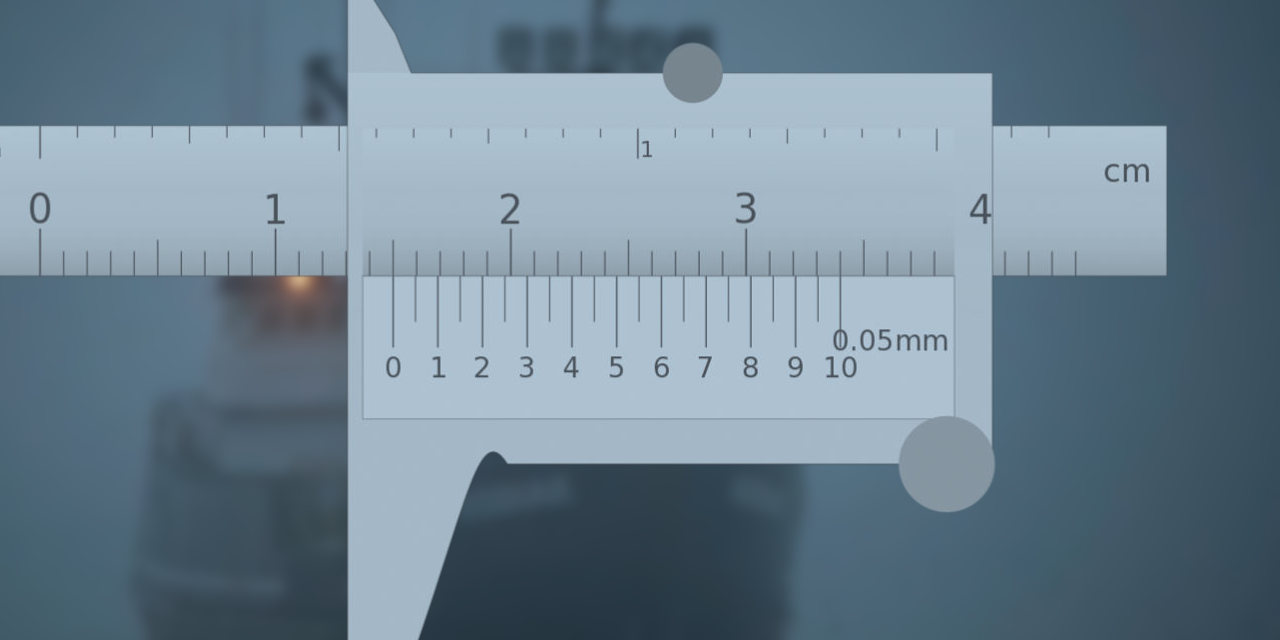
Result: 15.0 mm
